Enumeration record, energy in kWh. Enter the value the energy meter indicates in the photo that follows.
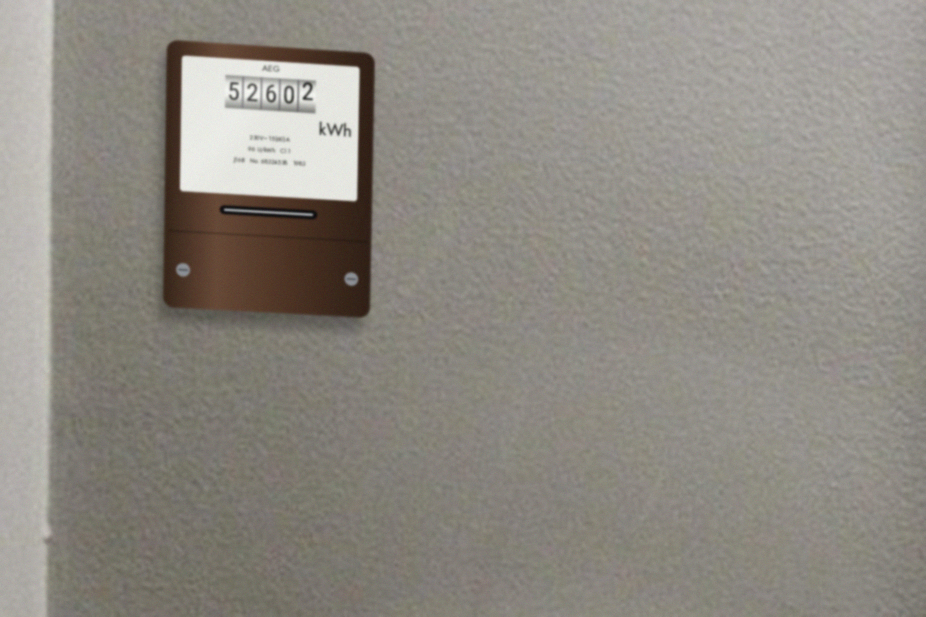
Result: 52602 kWh
